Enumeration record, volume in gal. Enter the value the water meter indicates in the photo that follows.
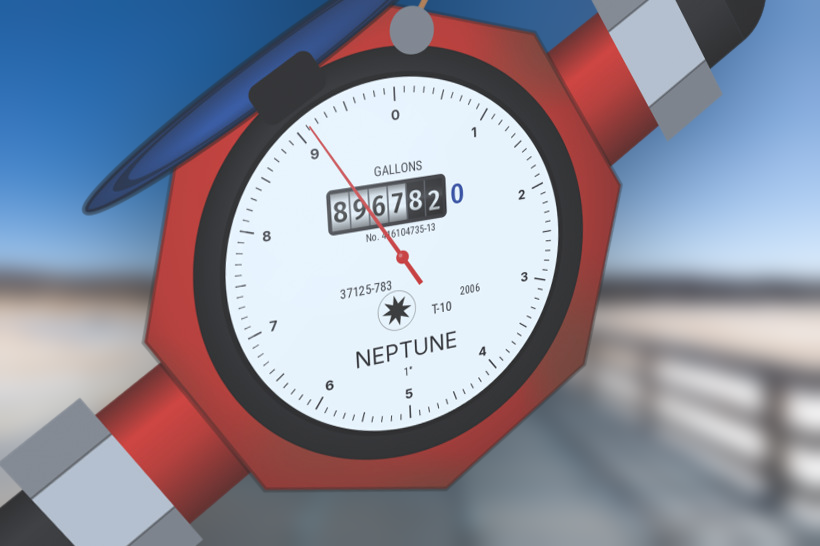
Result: 8967819.1 gal
